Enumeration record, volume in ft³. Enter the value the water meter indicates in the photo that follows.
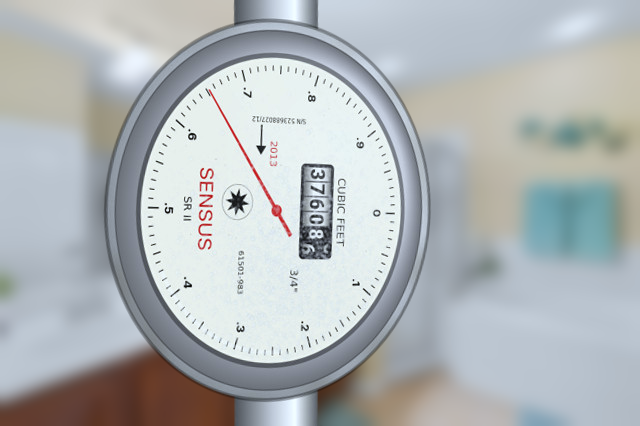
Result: 376085.65 ft³
